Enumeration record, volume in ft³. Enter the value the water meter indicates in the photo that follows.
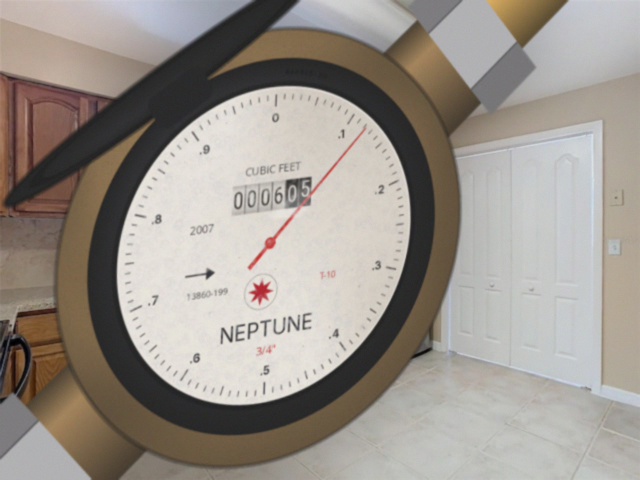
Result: 605.12 ft³
